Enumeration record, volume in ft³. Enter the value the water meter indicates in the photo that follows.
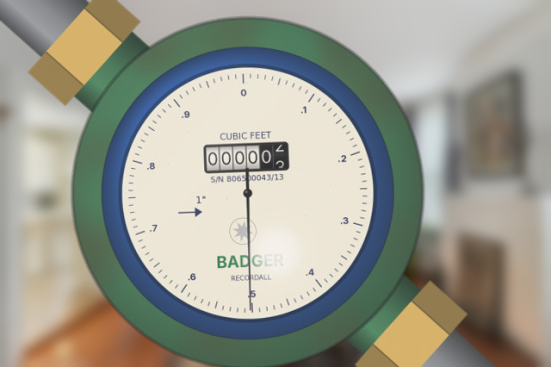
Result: 2.50 ft³
